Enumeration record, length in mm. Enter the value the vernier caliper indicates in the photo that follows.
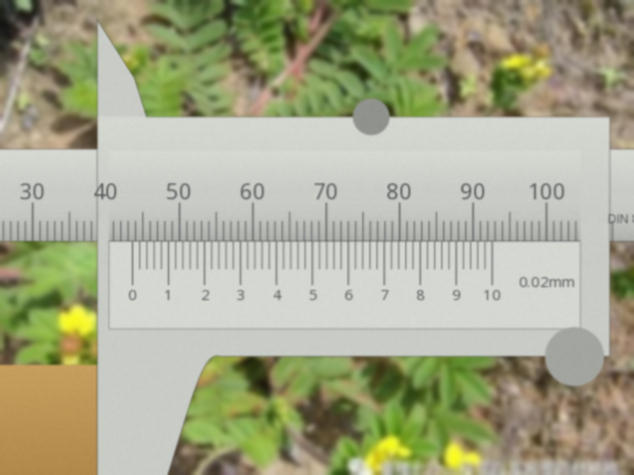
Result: 43.6 mm
